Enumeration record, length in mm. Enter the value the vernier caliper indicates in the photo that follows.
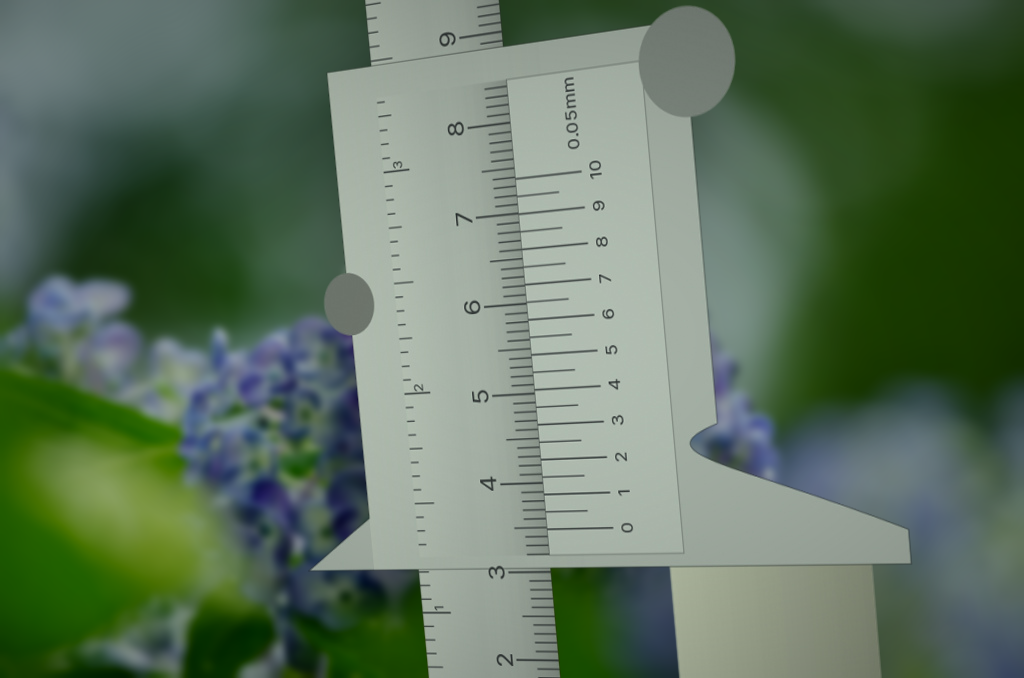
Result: 34.8 mm
